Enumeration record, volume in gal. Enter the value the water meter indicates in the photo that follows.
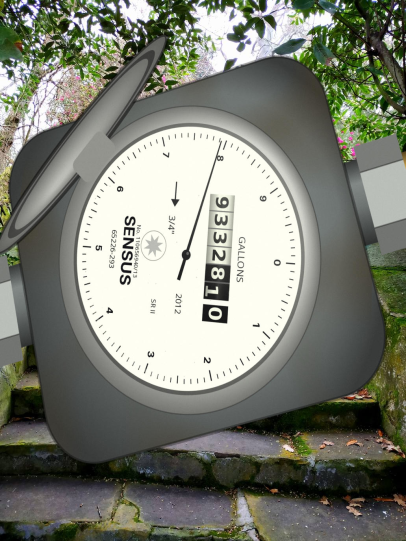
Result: 9332807.9 gal
